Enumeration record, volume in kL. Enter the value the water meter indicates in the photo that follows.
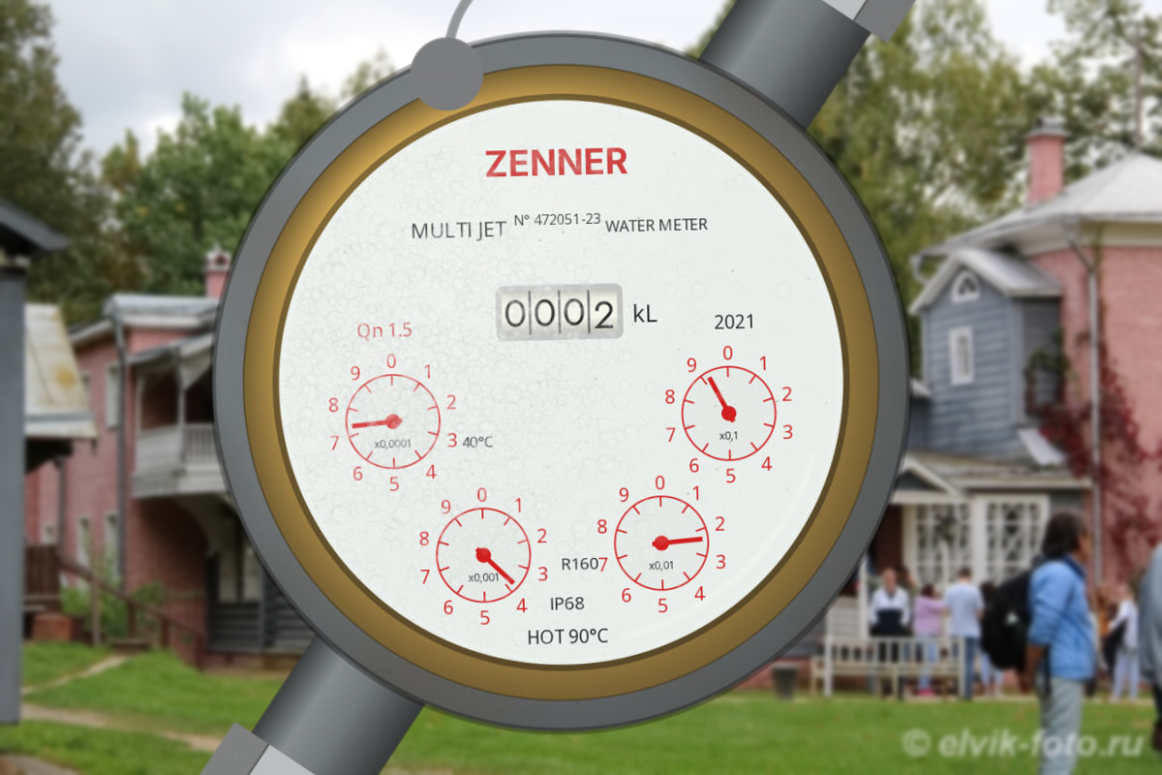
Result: 1.9237 kL
